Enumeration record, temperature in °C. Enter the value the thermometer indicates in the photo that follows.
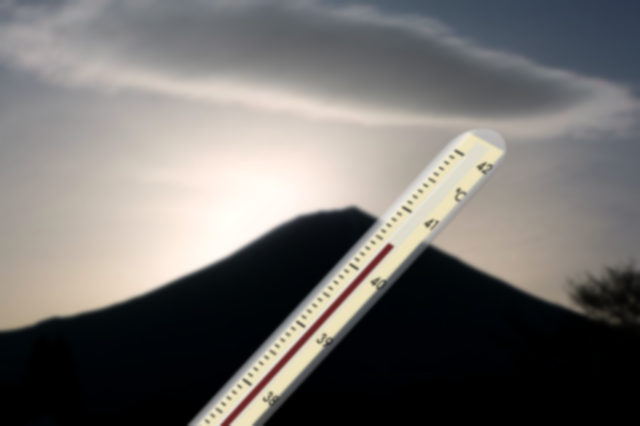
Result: 40.5 °C
